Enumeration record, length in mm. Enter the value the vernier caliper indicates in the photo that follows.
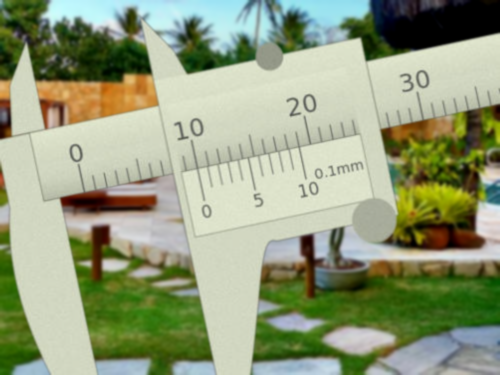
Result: 10.0 mm
